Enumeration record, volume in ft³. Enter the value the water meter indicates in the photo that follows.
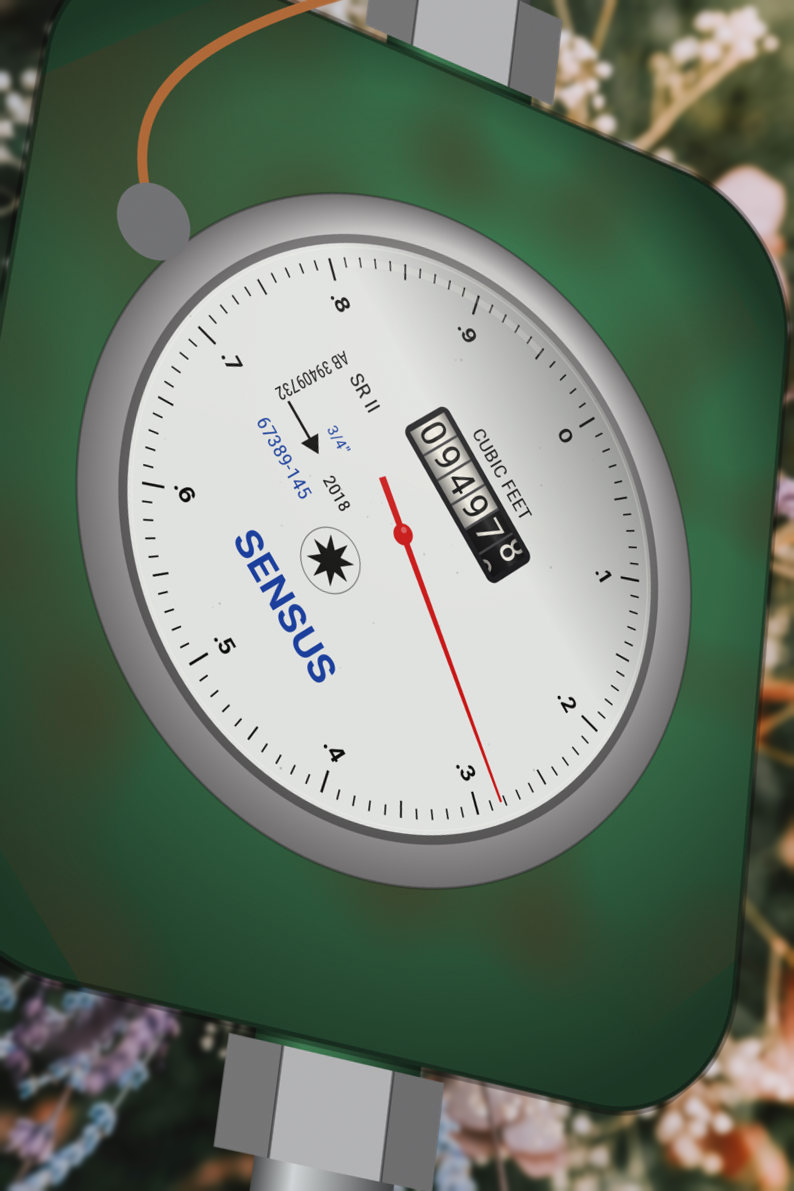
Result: 94978.28 ft³
